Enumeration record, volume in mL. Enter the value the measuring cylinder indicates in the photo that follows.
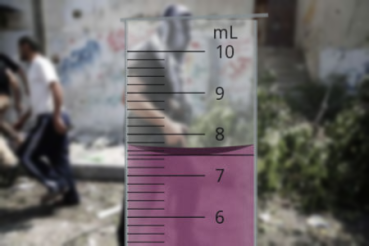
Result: 7.5 mL
